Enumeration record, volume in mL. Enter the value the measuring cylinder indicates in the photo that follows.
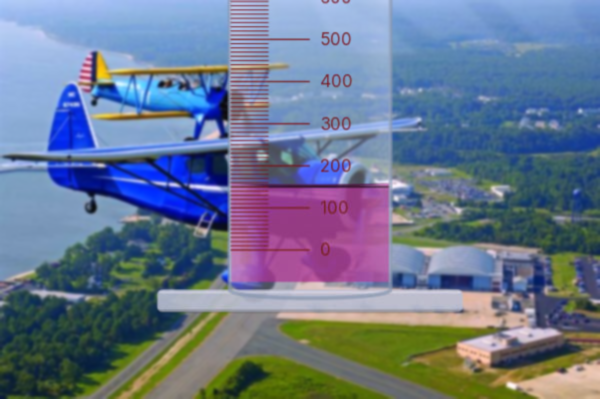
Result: 150 mL
